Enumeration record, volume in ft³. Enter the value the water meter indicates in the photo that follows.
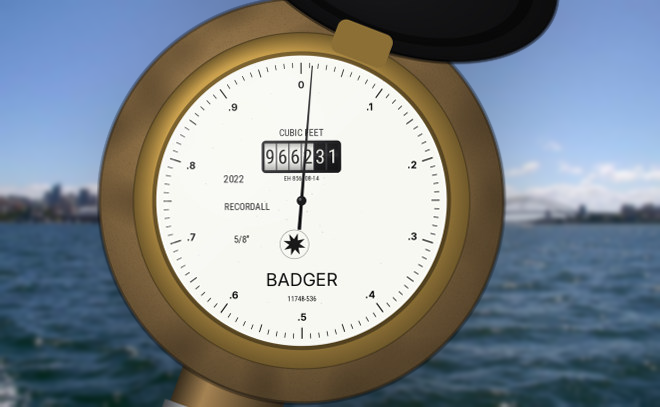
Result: 966231.01 ft³
